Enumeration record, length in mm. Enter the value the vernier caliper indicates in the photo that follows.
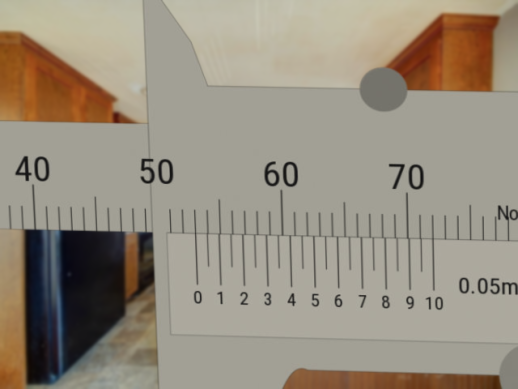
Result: 53.0 mm
